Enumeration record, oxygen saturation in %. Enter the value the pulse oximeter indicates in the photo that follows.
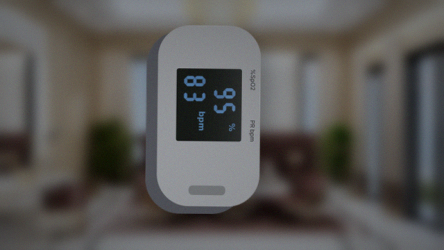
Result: 95 %
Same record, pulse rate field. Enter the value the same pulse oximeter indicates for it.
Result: 83 bpm
